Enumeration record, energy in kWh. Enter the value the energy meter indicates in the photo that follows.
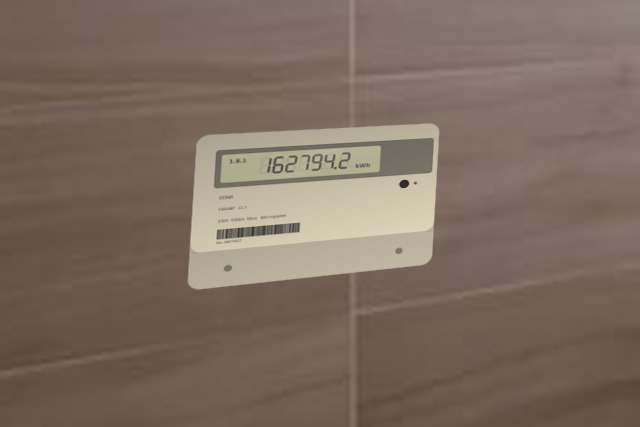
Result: 162794.2 kWh
